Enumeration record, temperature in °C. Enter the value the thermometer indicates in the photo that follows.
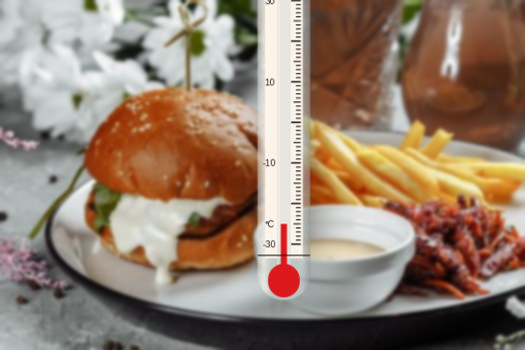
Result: -25 °C
